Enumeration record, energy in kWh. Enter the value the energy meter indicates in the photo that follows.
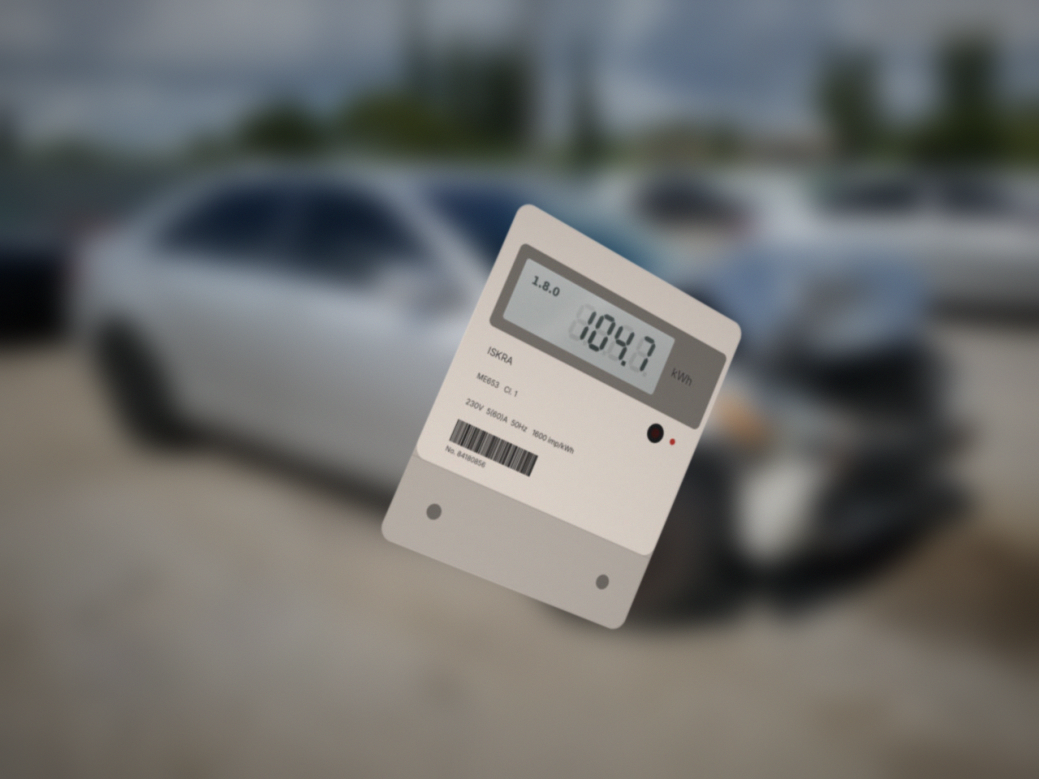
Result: 104.7 kWh
